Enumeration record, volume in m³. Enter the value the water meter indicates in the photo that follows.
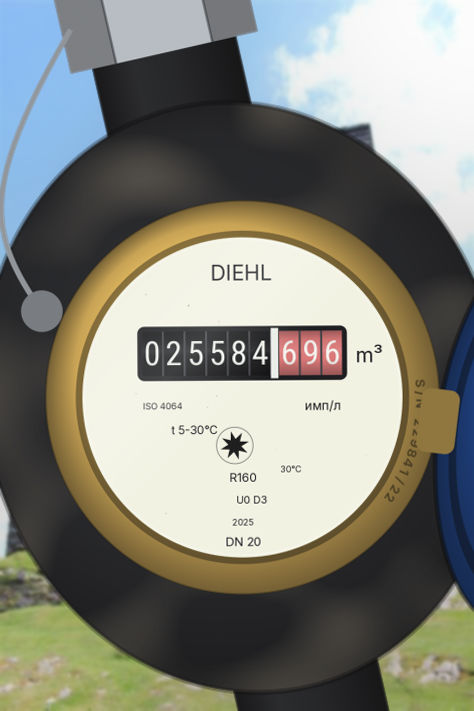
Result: 25584.696 m³
